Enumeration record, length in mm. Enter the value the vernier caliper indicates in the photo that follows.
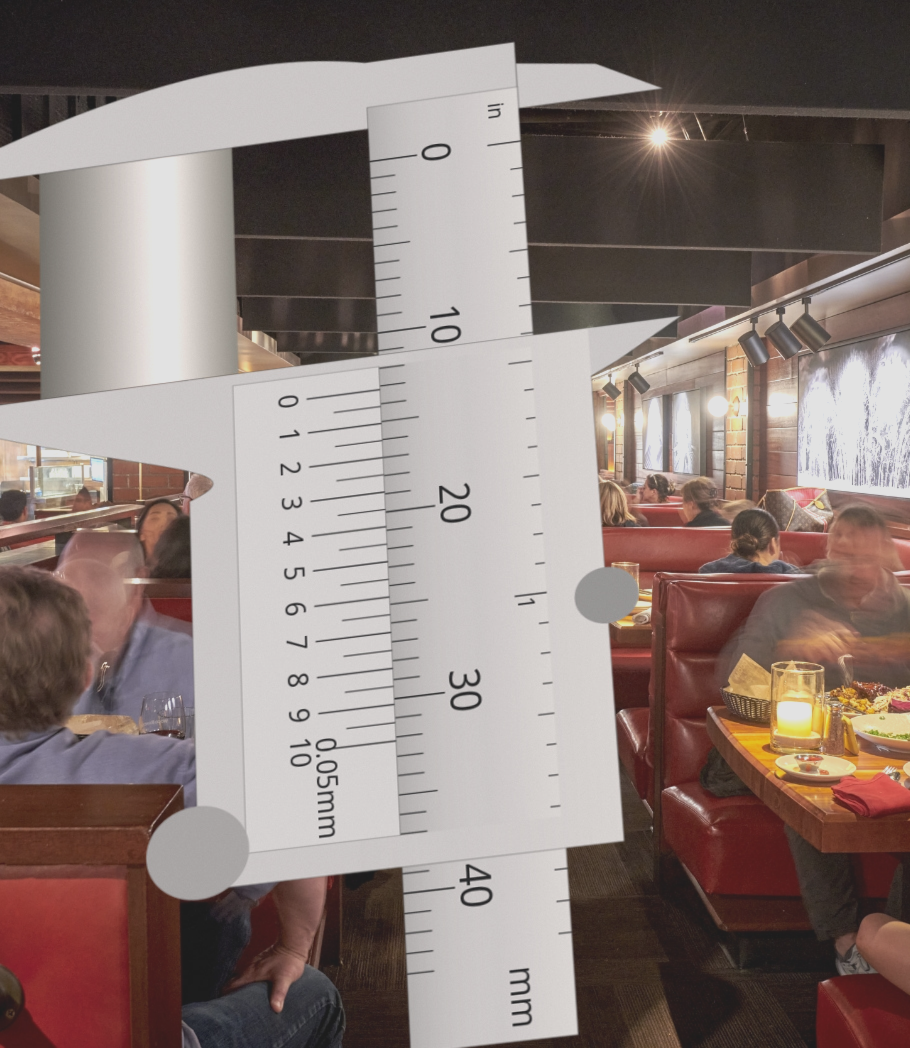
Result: 13.2 mm
